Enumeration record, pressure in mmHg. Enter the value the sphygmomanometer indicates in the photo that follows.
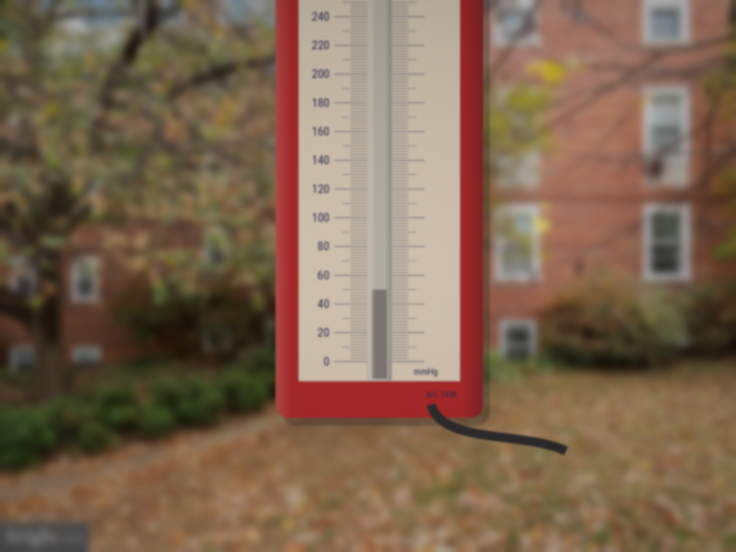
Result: 50 mmHg
